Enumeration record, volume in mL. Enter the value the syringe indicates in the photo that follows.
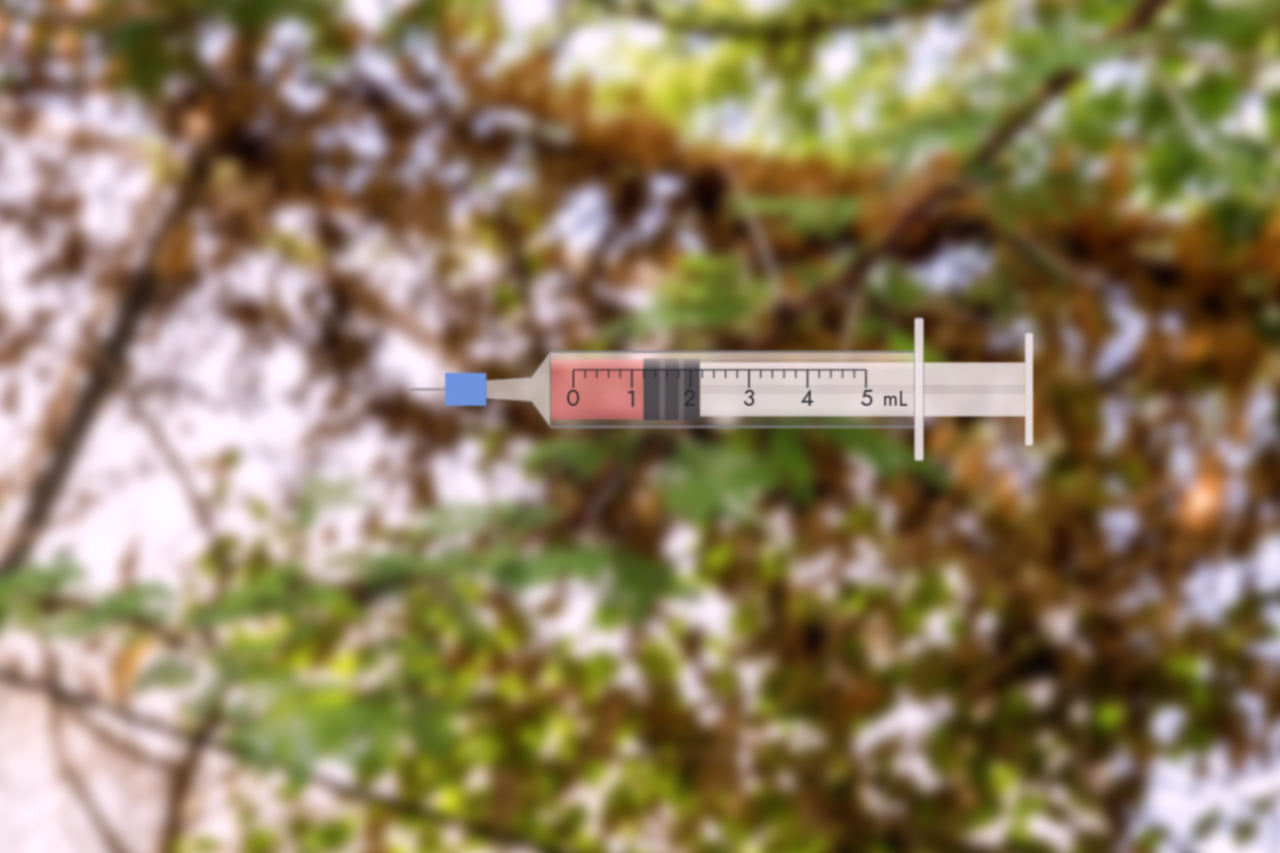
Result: 1.2 mL
